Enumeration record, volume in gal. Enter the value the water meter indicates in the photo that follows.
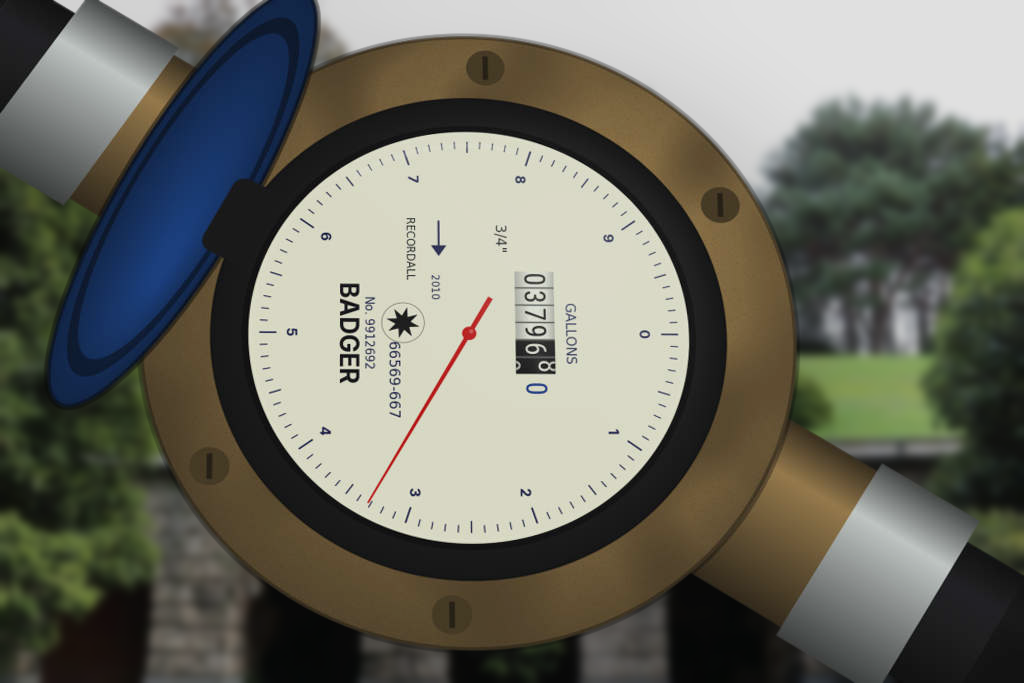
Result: 379683.3 gal
